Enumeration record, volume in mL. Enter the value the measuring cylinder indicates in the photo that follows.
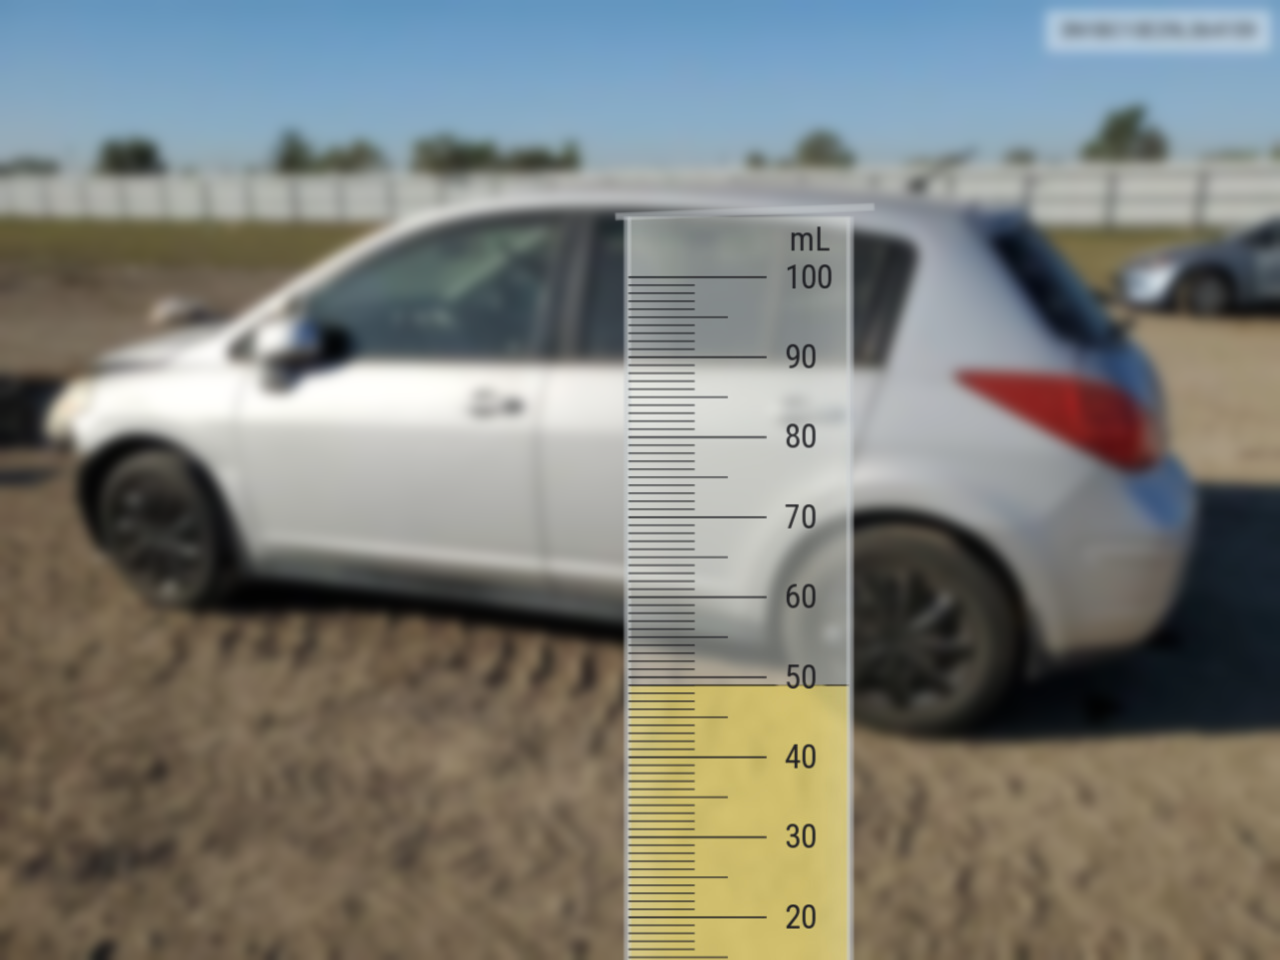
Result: 49 mL
